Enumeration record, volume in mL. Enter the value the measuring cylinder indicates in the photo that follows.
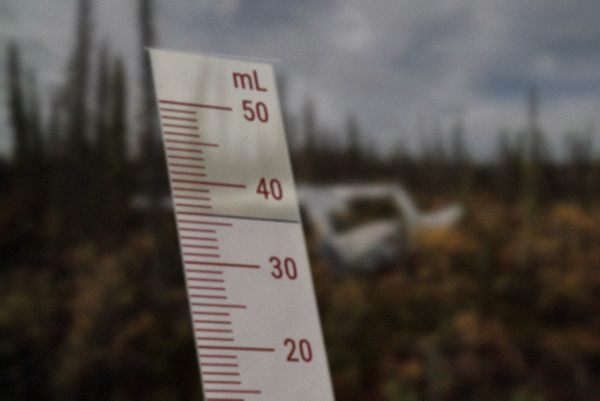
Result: 36 mL
